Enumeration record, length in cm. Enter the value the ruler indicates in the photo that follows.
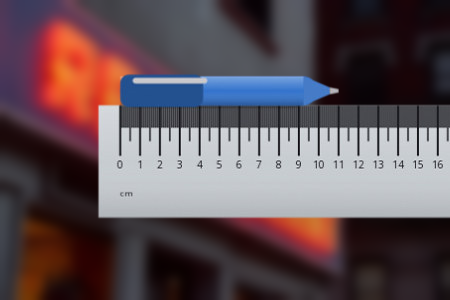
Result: 11 cm
